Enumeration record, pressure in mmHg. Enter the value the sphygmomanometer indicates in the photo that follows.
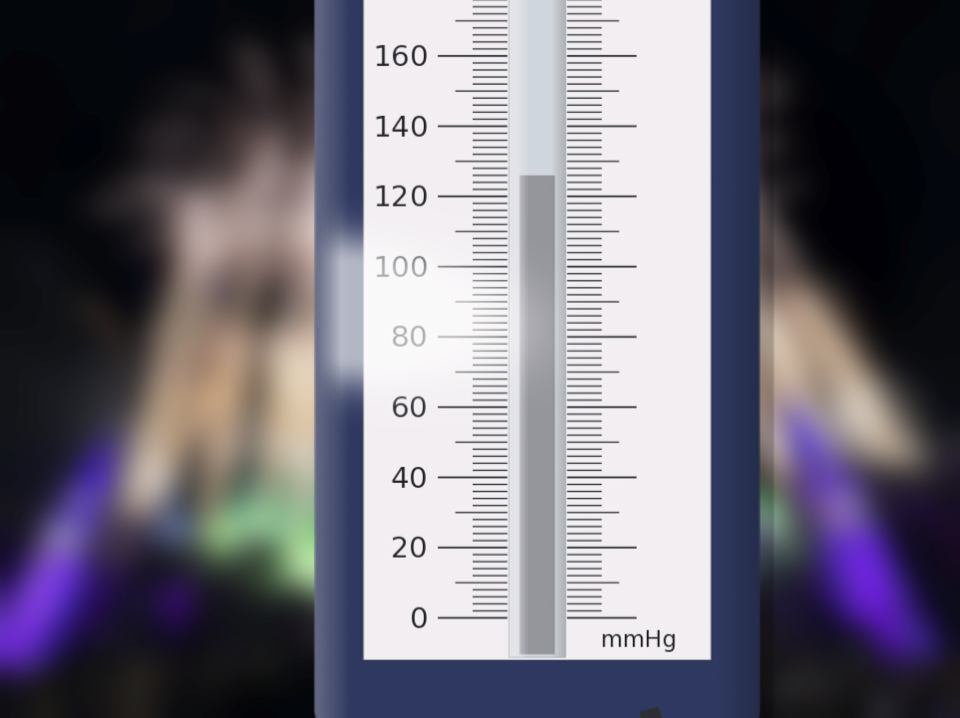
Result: 126 mmHg
